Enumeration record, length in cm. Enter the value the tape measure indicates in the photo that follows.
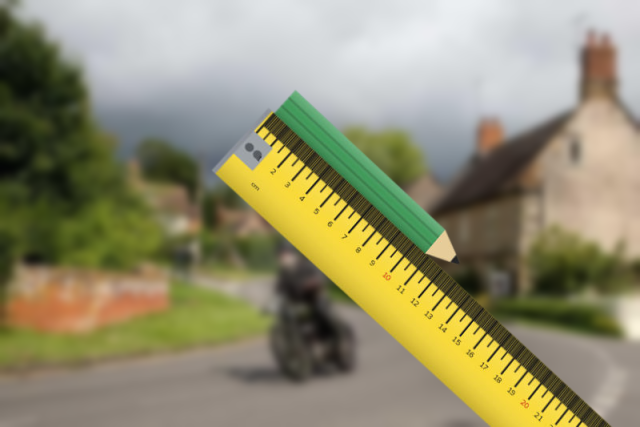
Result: 12.5 cm
